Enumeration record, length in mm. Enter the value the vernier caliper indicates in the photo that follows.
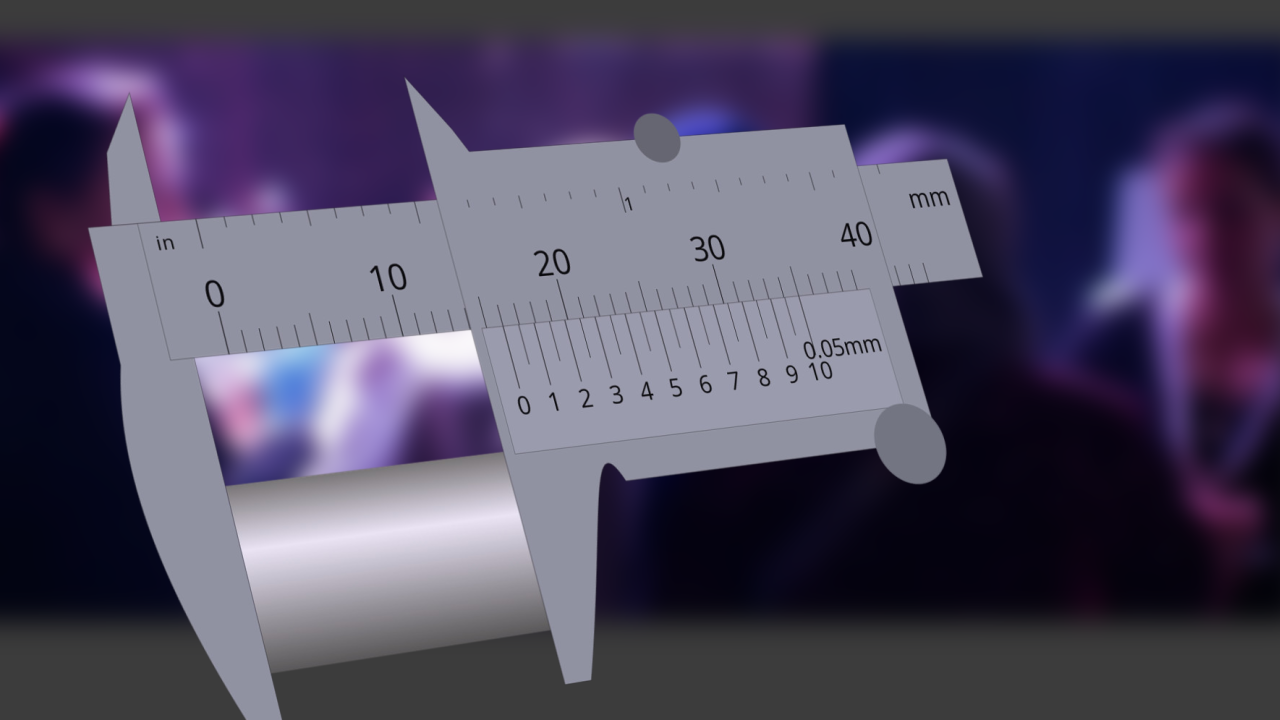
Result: 16.0 mm
